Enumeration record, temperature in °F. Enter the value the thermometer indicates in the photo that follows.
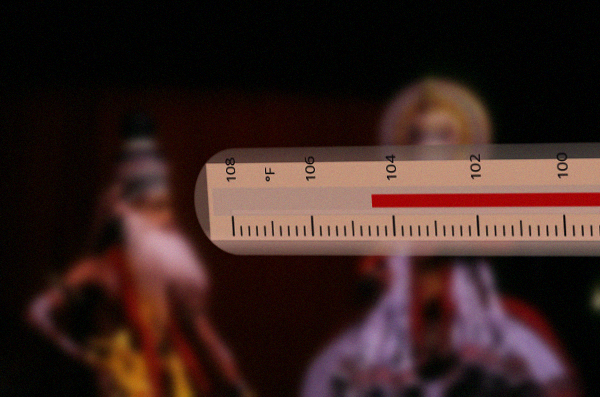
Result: 104.5 °F
